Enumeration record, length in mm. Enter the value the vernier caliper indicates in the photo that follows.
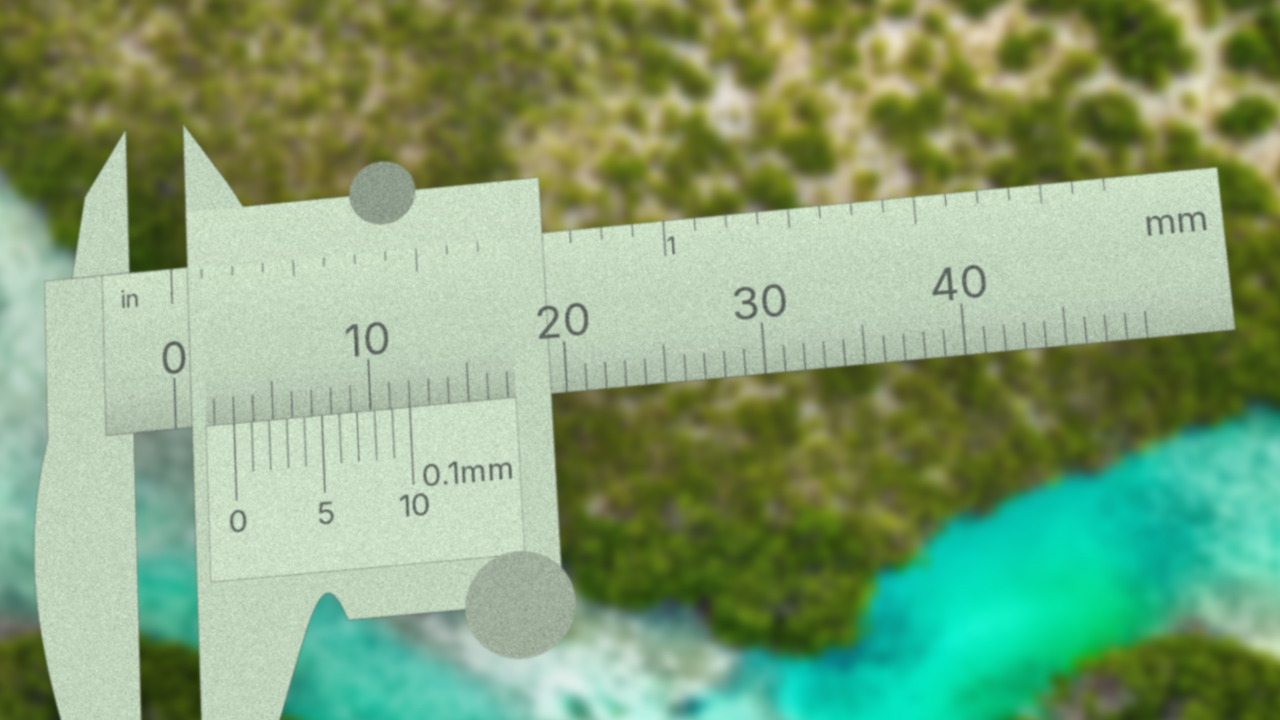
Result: 3.0 mm
